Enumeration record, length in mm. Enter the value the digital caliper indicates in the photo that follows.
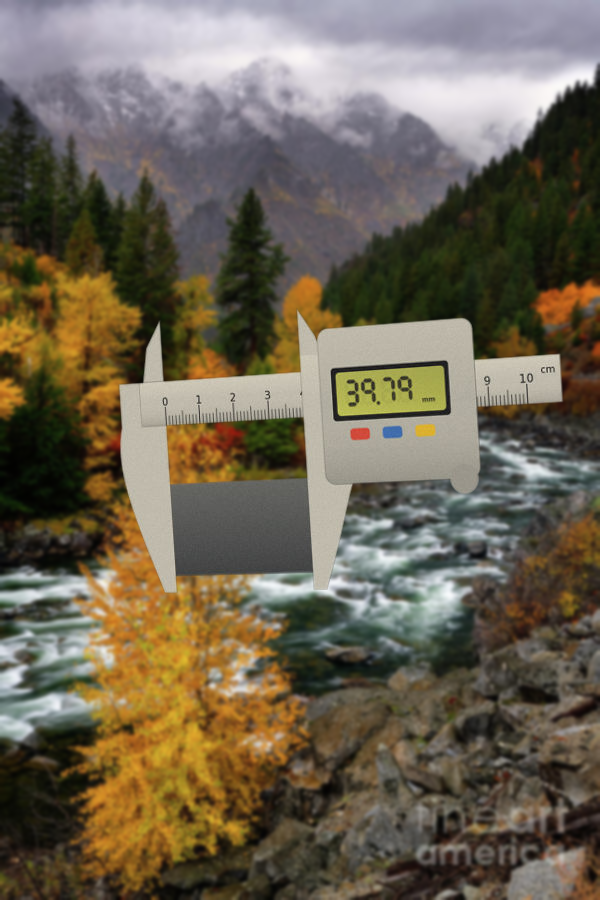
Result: 39.79 mm
